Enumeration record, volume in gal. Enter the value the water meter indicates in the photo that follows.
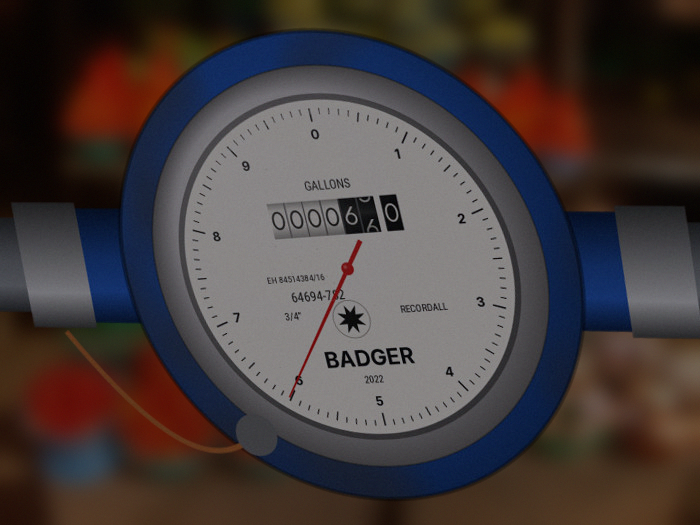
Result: 656.0 gal
